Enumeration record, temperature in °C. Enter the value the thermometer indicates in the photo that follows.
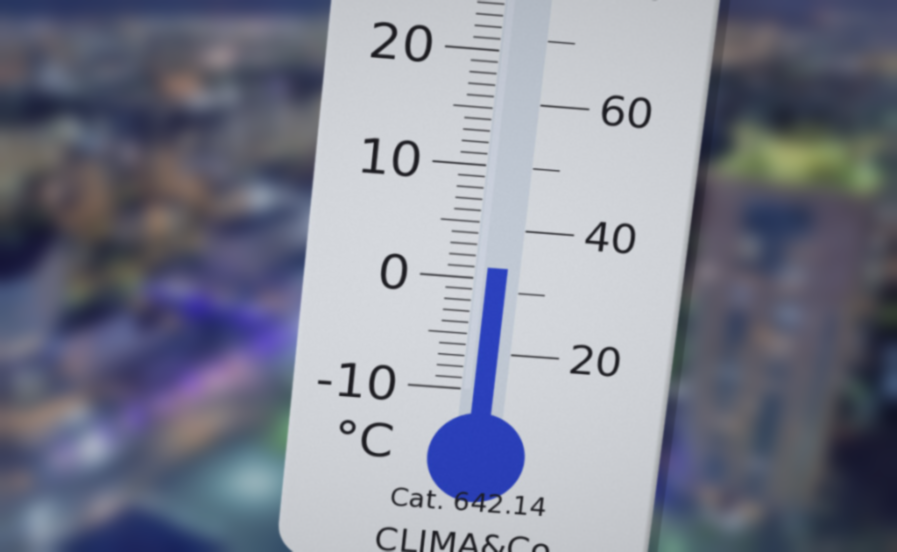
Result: 1 °C
